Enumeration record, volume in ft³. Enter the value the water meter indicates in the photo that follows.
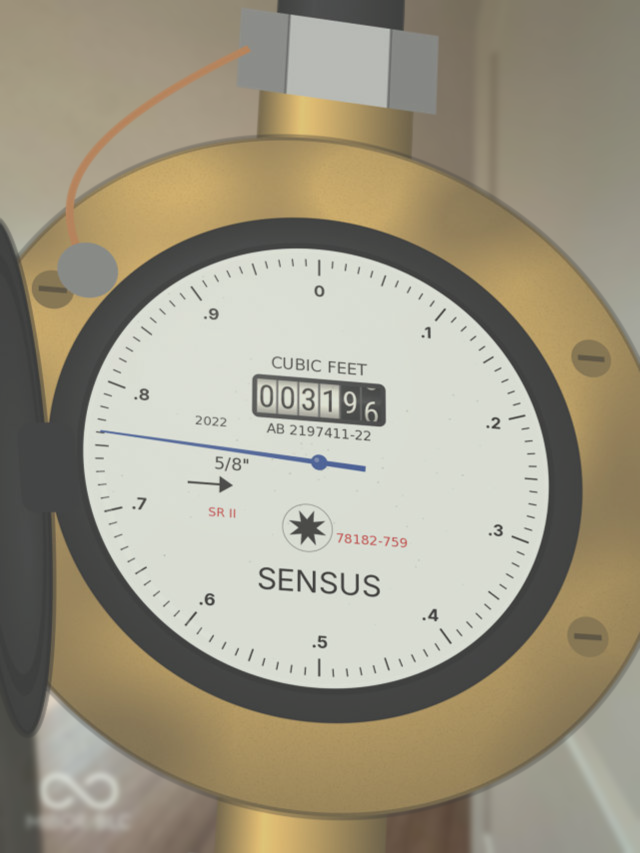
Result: 3195.76 ft³
